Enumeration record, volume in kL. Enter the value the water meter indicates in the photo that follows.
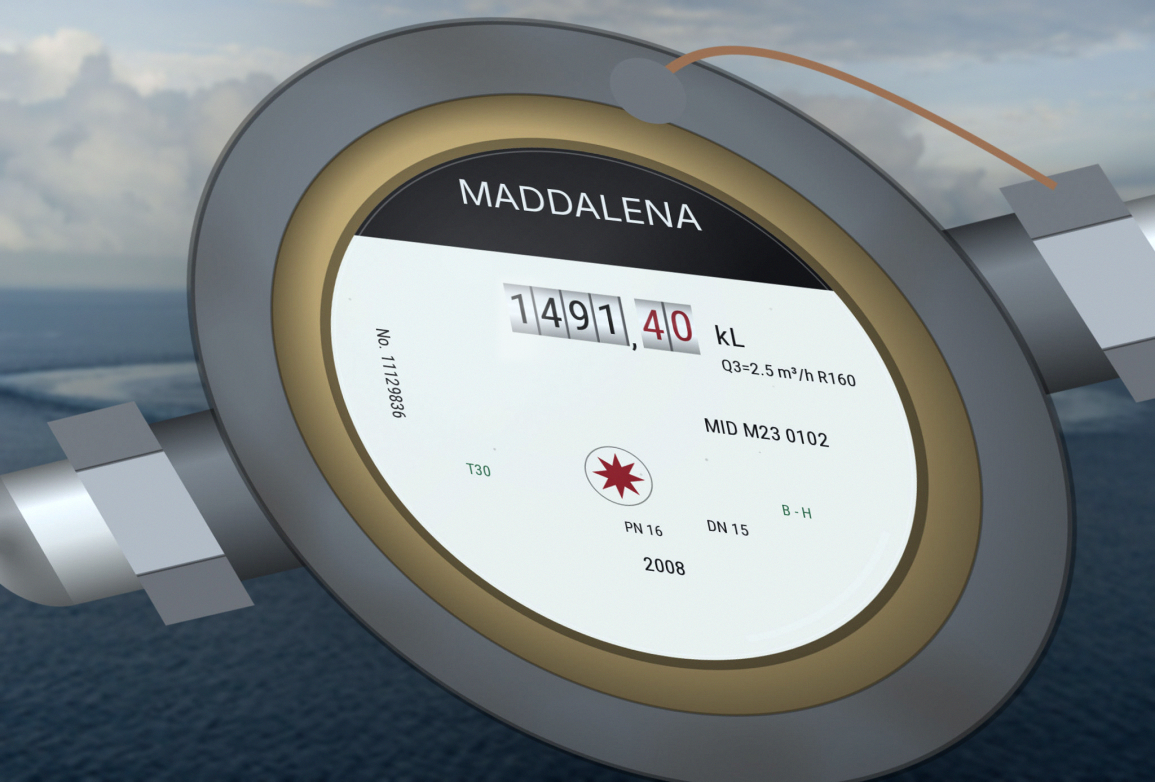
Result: 1491.40 kL
